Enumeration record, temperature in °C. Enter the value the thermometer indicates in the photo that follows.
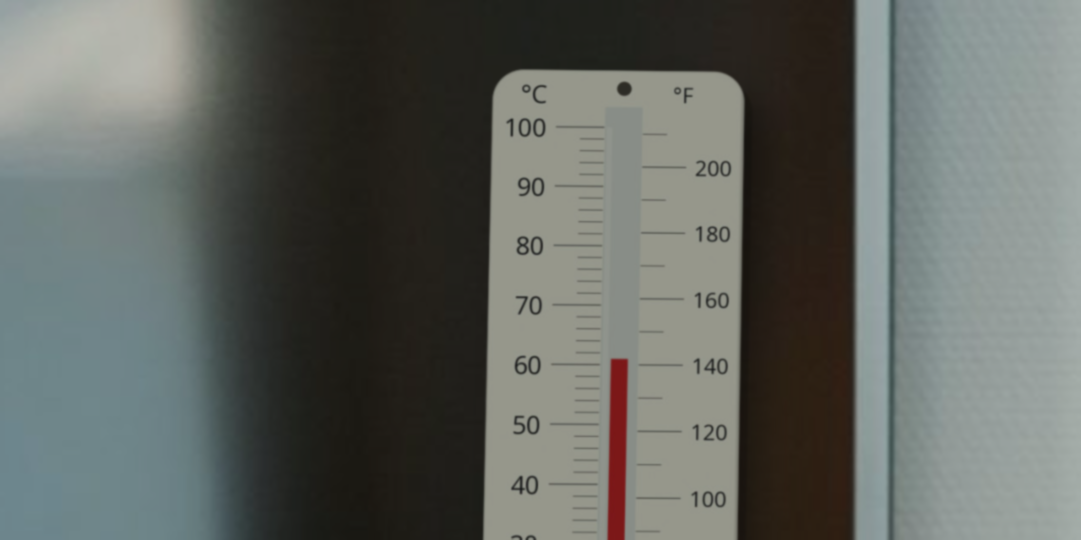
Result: 61 °C
